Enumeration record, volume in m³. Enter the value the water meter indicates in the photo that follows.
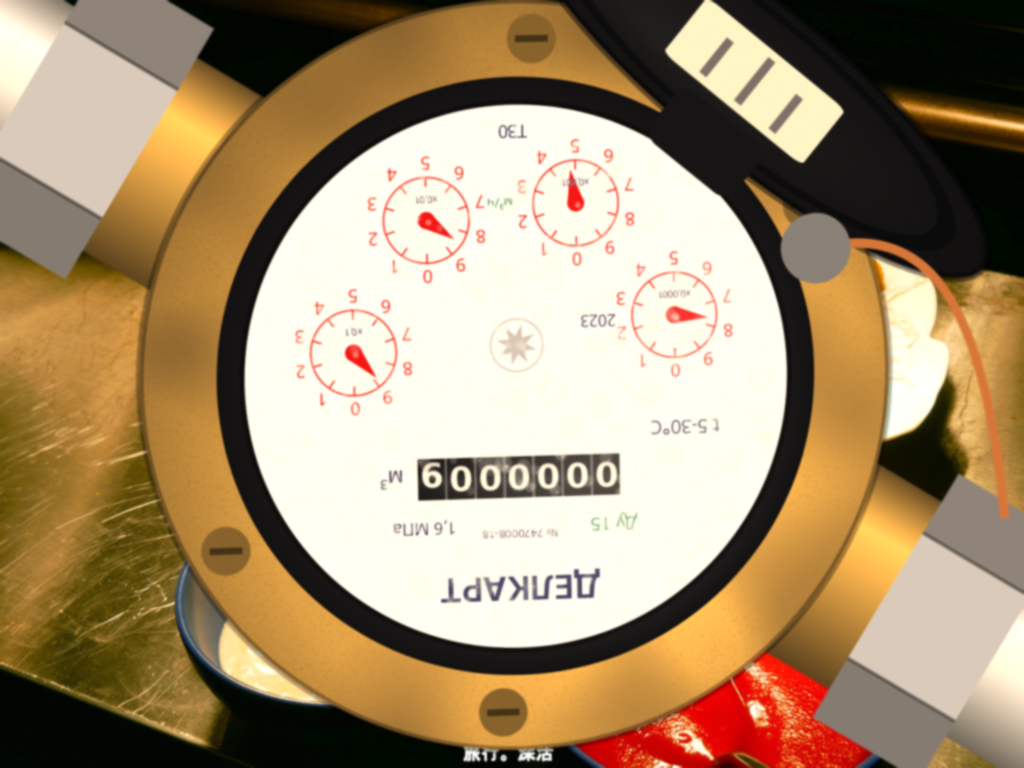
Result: 8.8847 m³
